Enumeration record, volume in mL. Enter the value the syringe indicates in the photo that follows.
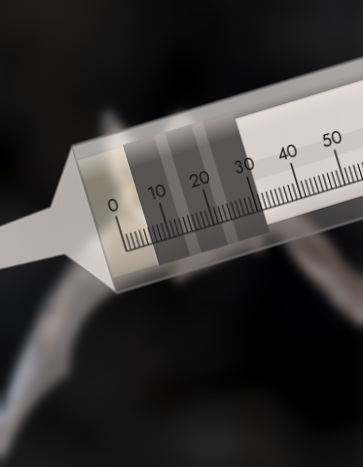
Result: 6 mL
